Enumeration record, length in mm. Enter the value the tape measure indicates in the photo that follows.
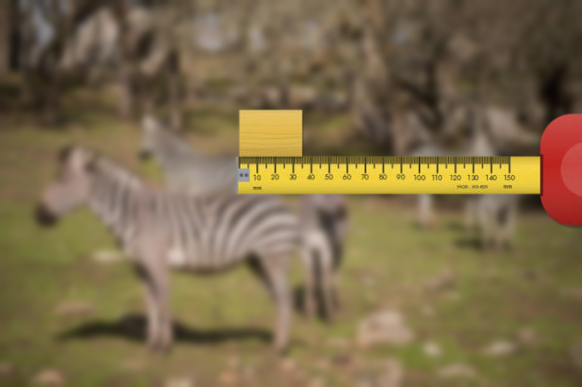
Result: 35 mm
